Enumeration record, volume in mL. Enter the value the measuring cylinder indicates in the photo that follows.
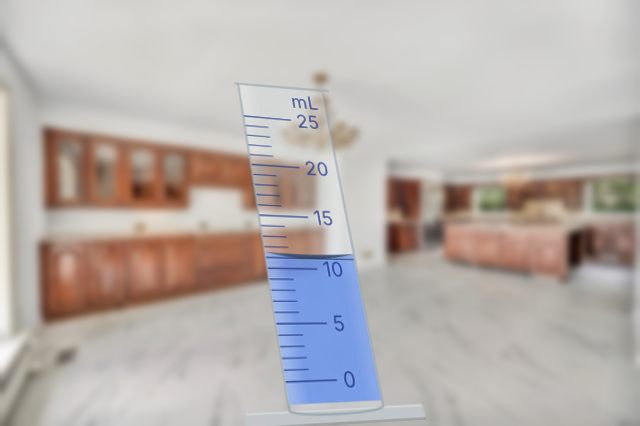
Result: 11 mL
